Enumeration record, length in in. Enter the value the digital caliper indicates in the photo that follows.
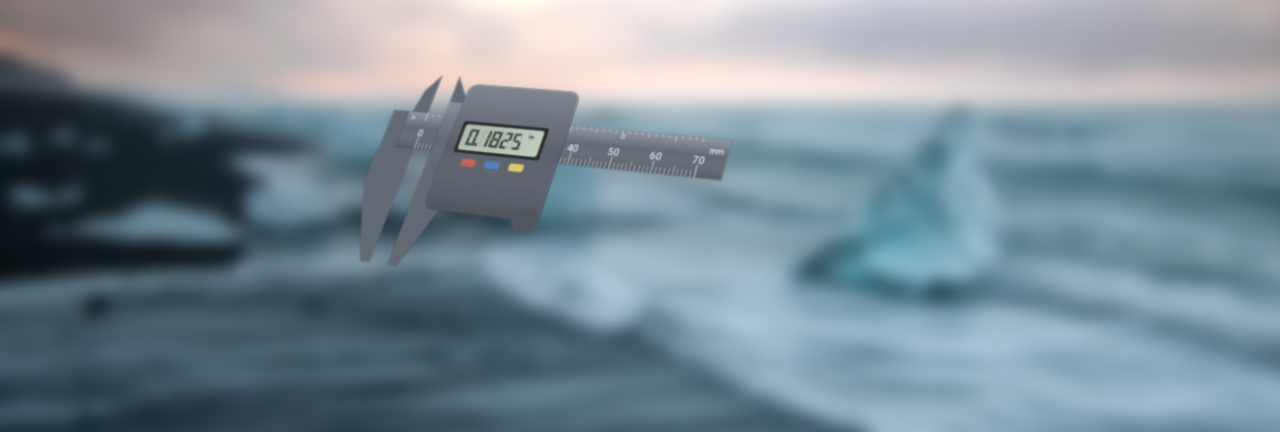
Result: 0.1825 in
